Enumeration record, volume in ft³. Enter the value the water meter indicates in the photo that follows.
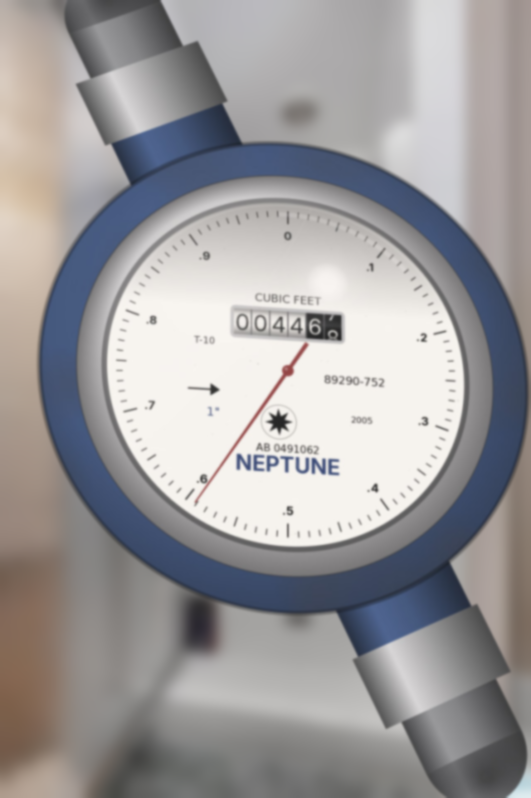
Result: 4467.59 ft³
